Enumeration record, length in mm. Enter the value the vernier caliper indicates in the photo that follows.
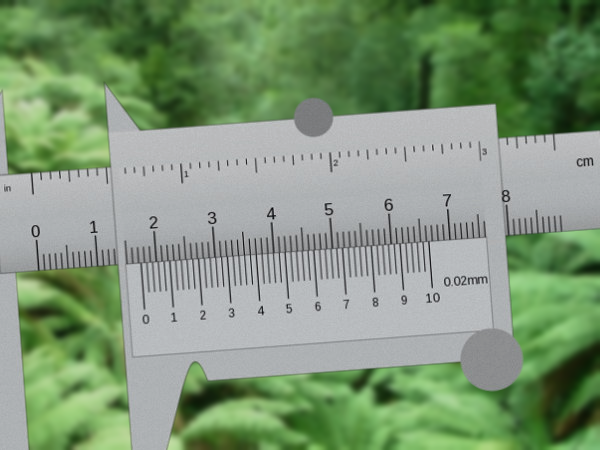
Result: 17.4 mm
